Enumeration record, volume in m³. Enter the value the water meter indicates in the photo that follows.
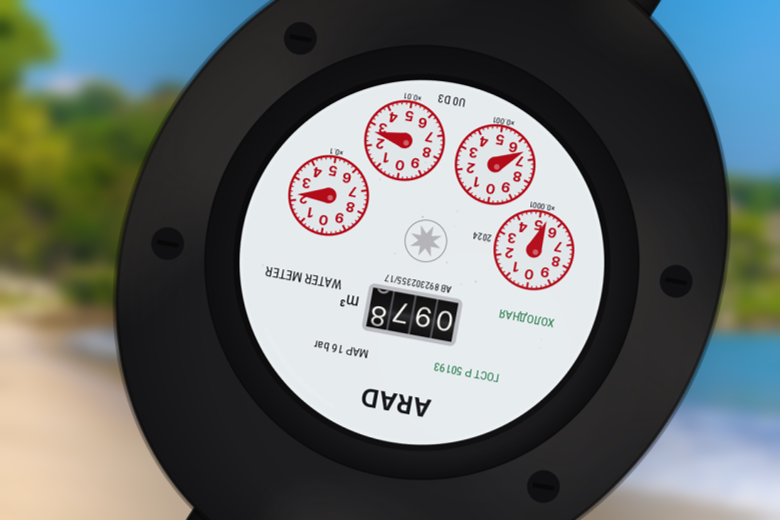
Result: 978.2265 m³
